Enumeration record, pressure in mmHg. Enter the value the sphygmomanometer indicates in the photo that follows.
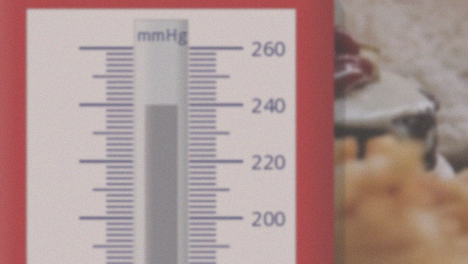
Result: 240 mmHg
